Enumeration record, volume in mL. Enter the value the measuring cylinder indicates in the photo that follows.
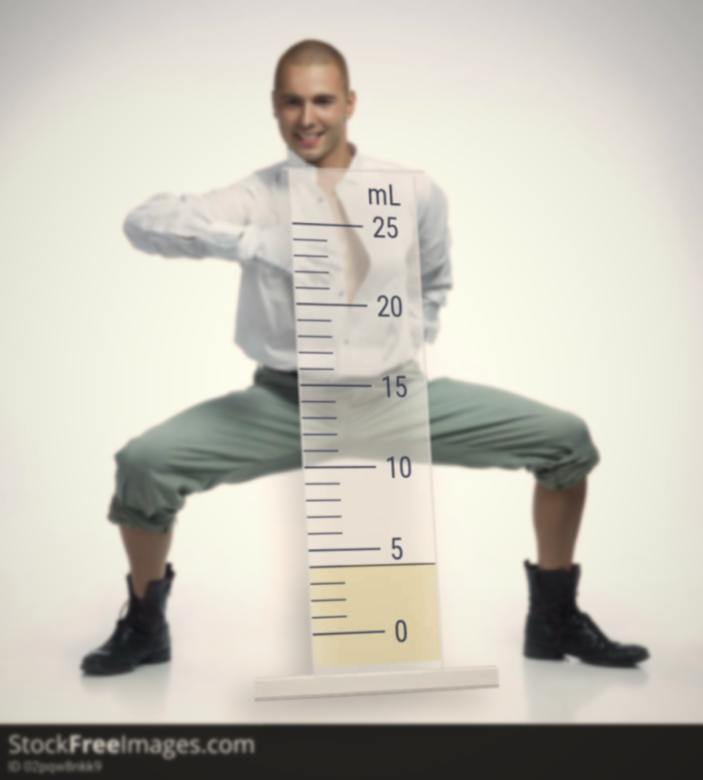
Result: 4 mL
